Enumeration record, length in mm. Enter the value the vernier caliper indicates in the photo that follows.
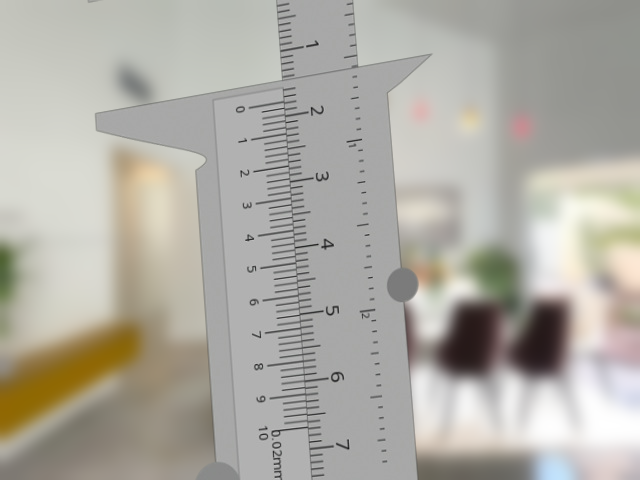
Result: 17.8 mm
